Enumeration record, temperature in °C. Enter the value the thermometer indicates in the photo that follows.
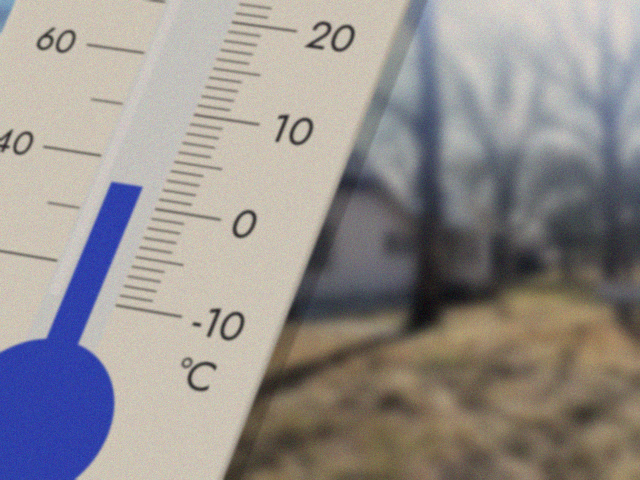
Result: 2 °C
